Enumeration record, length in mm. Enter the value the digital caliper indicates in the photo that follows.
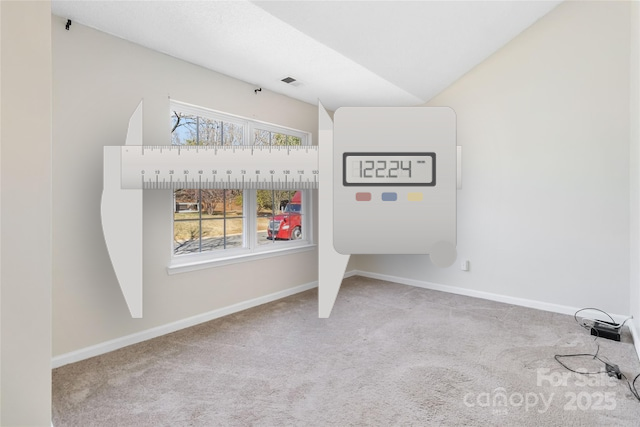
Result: 122.24 mm
